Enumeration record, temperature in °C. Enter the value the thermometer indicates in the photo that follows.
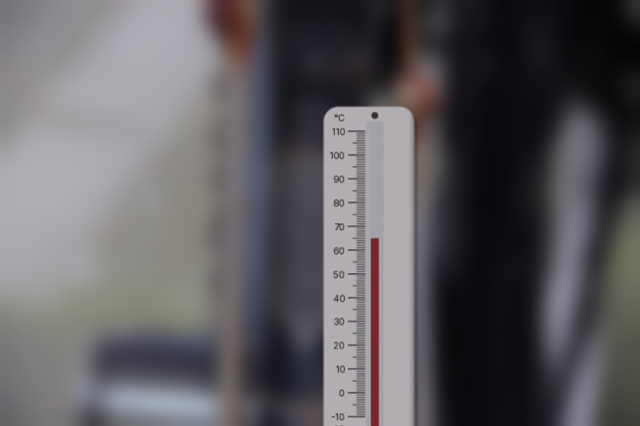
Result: 65 °C
